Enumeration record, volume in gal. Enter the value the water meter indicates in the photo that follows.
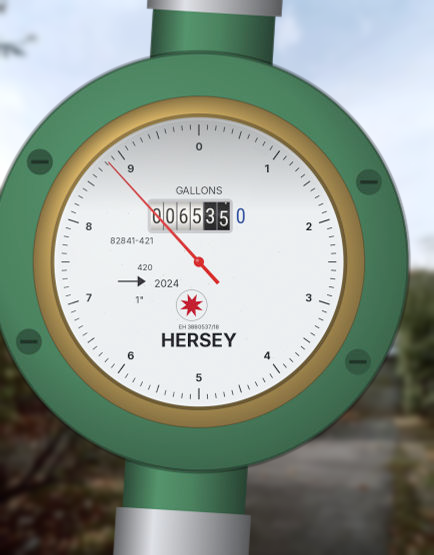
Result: 65348.8 gal
